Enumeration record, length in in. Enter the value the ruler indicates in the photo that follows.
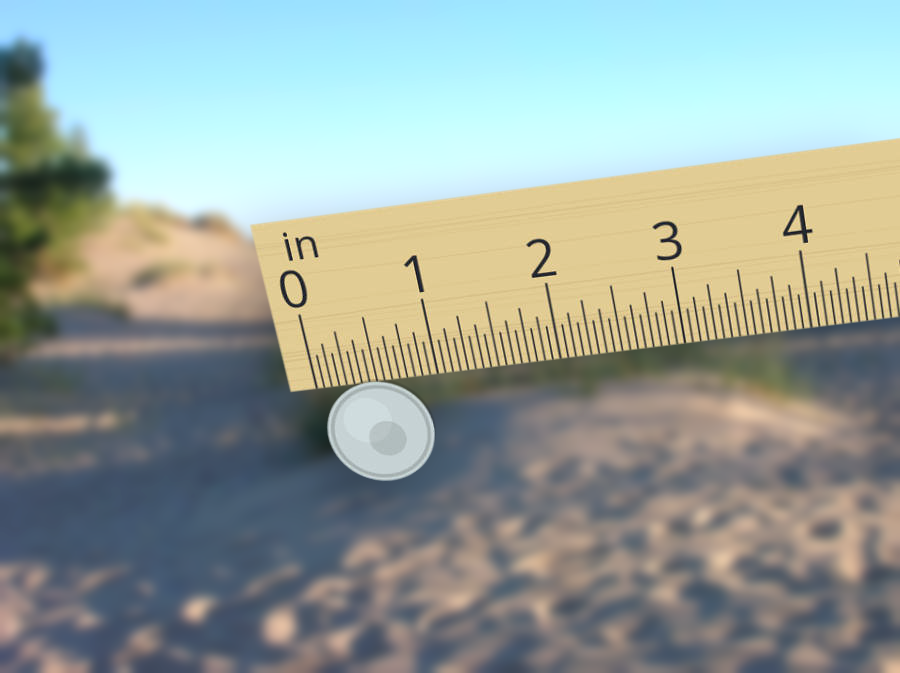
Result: 0.875 in
